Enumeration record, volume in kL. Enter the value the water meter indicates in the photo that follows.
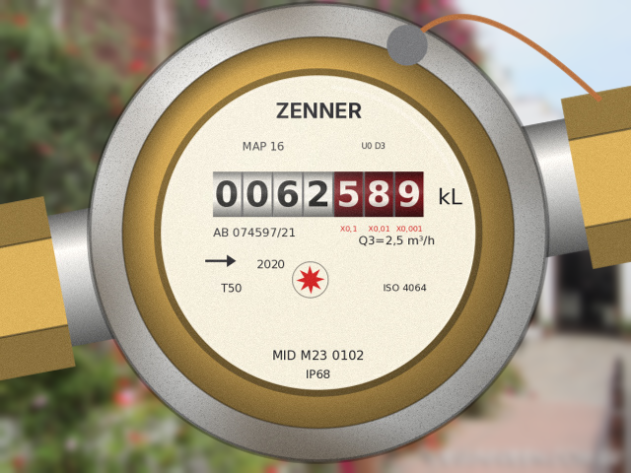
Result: 62.589 kL
